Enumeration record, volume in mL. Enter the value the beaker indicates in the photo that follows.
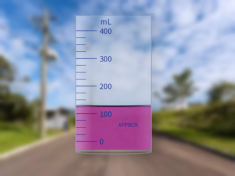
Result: 125 mL
